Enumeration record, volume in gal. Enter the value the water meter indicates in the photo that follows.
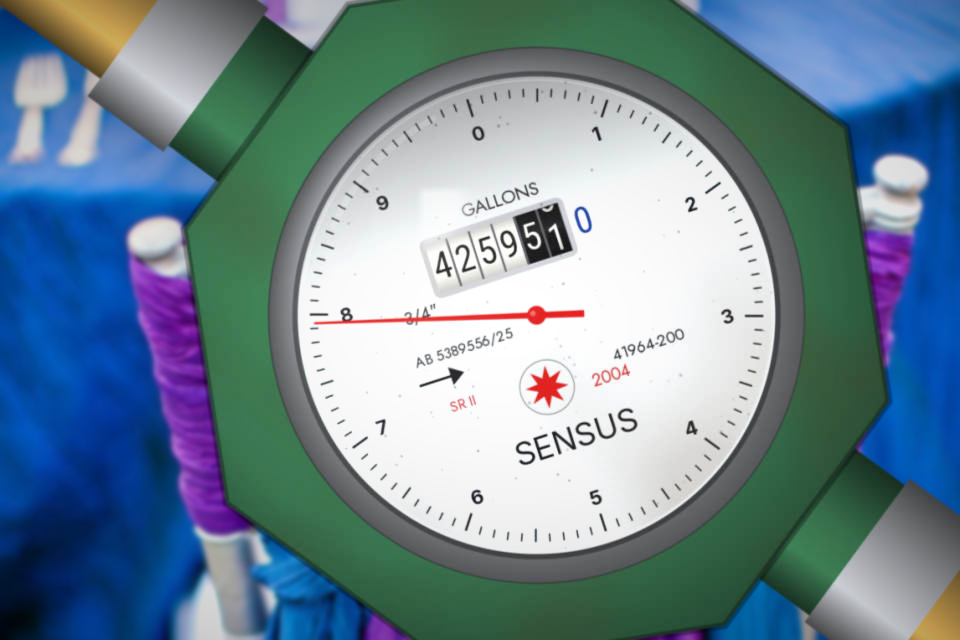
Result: 4259507.9 gal
